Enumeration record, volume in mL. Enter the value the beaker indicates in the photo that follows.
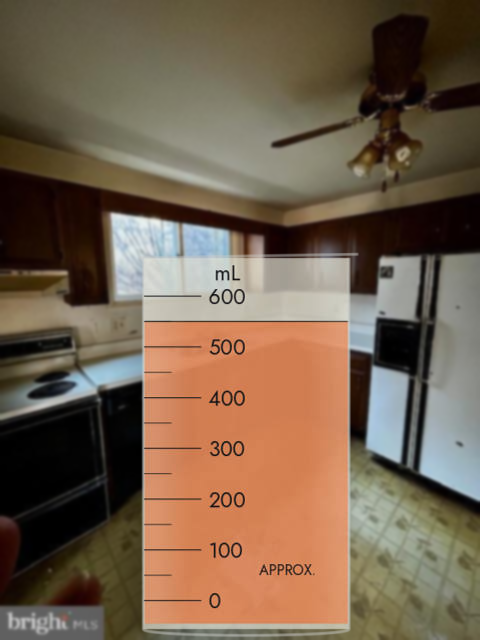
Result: 550 mL
